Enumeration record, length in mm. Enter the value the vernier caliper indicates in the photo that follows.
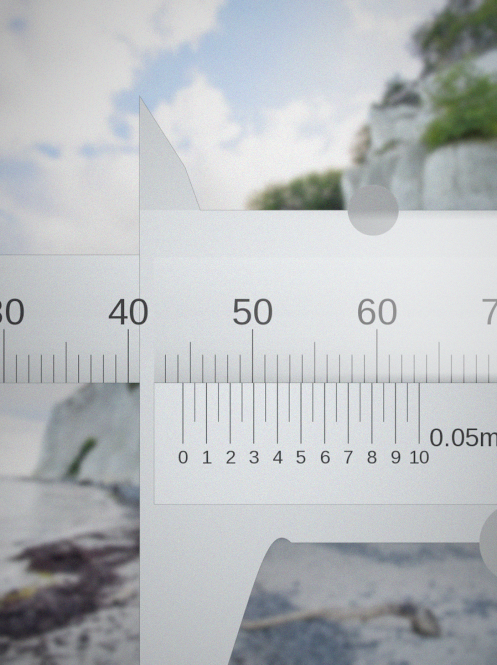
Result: 44.4 mm
